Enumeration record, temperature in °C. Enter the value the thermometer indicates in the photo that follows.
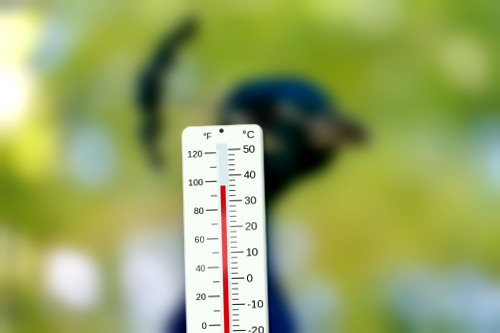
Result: 36 °C
